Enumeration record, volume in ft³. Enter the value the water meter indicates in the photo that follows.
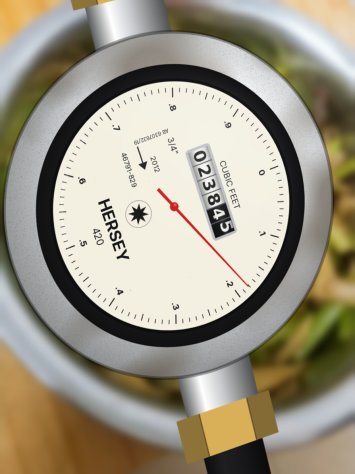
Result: 23845.18 ft³
